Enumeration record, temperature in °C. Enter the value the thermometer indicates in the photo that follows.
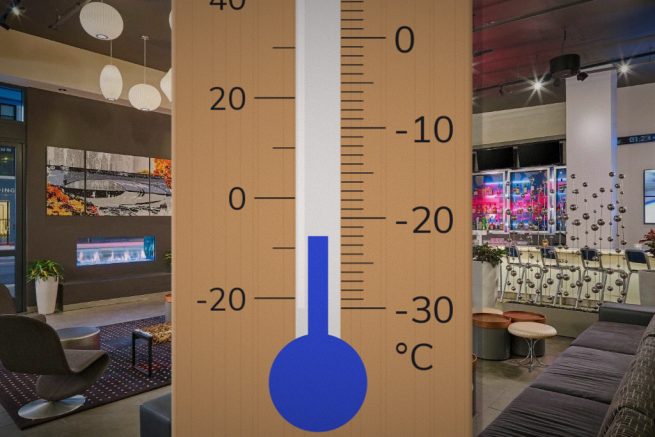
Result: -22 °C
